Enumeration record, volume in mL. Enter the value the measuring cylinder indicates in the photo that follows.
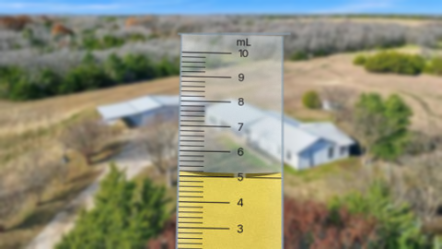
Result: 5 mL
